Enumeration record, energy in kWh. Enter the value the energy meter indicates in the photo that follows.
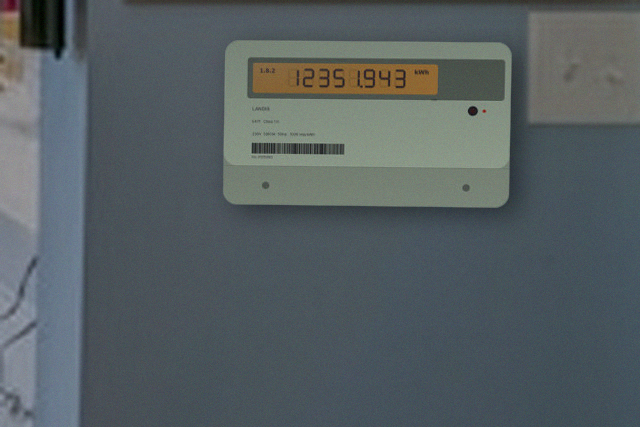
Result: 12351.943 kWh
